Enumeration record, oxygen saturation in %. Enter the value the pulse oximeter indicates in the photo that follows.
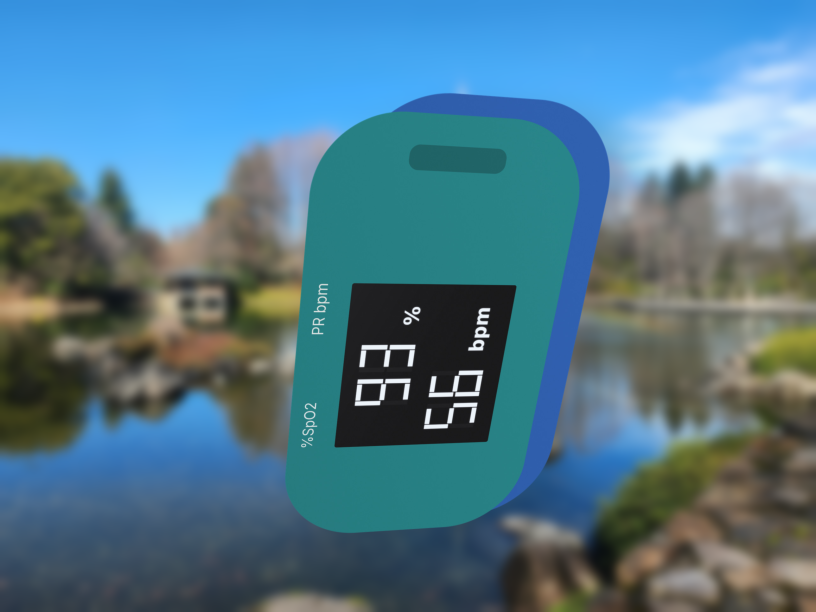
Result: 93 %
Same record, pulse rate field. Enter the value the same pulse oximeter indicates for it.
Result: 56 bpm
